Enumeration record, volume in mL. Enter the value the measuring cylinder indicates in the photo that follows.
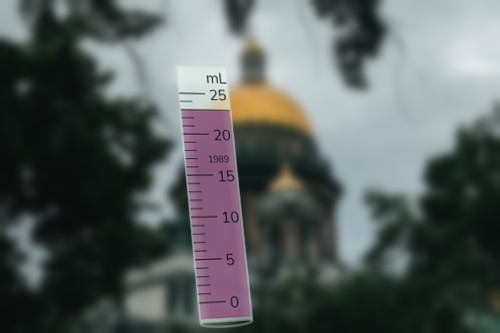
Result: 23 mL
